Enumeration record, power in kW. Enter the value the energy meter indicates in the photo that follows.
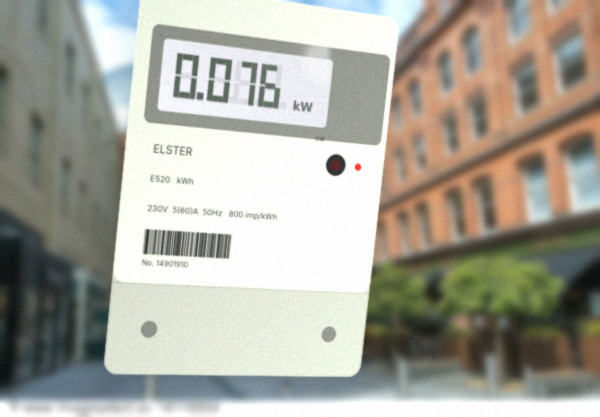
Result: 0.076 kW
